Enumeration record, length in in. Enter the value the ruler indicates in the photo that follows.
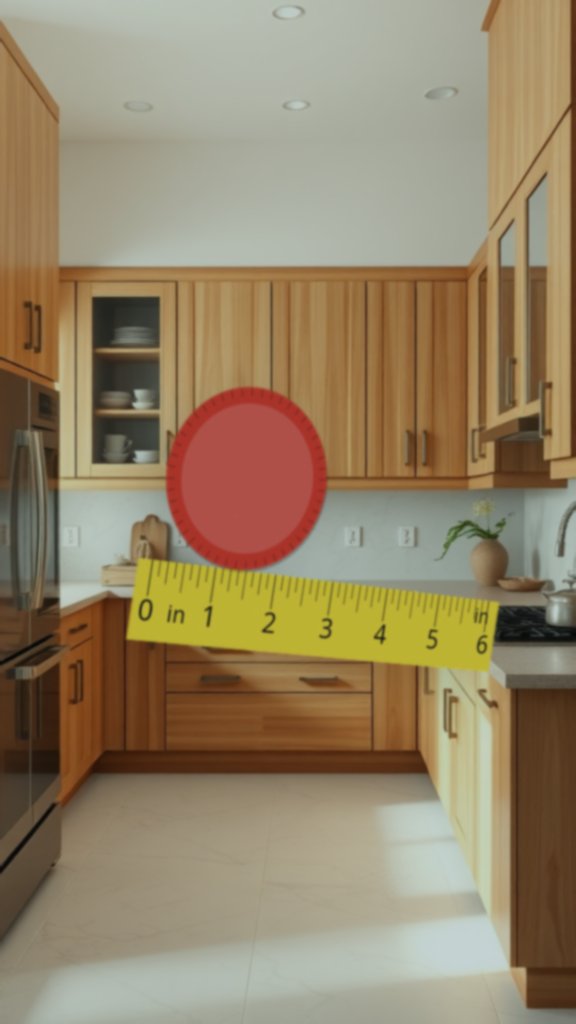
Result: 2.625 in
